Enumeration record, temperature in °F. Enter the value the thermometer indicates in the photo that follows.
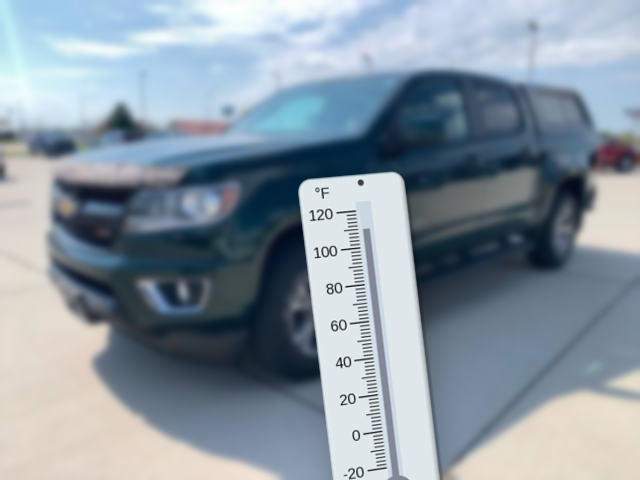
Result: 110 °F
